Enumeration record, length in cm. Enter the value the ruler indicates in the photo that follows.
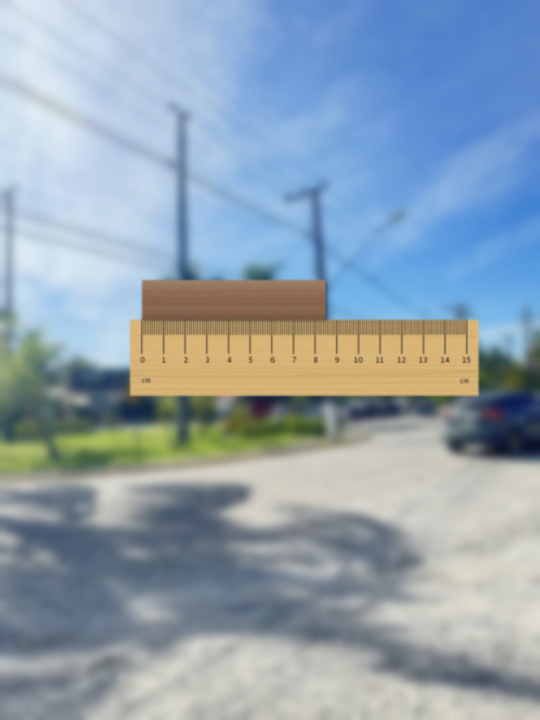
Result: 8.5 cm
